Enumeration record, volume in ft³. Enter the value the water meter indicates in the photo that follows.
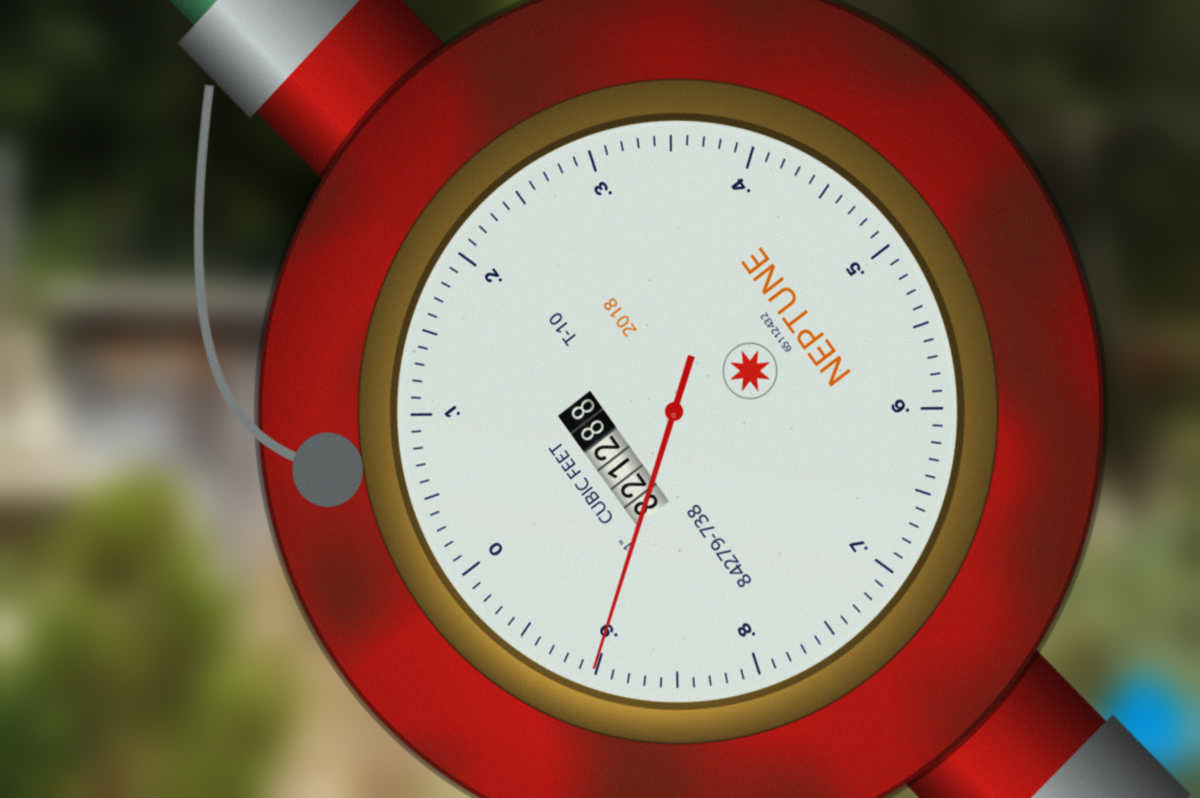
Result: 821287.90 ft³
